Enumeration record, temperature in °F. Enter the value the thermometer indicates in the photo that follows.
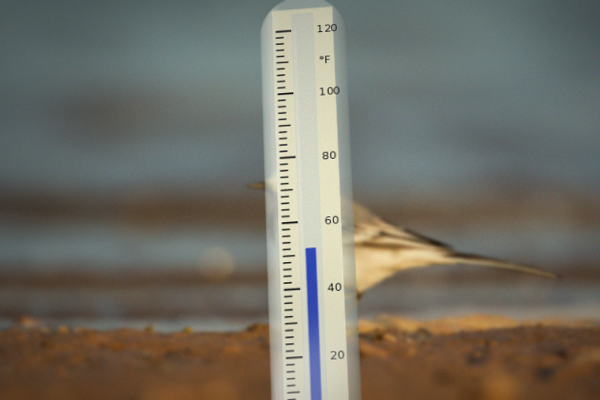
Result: 52 °F
